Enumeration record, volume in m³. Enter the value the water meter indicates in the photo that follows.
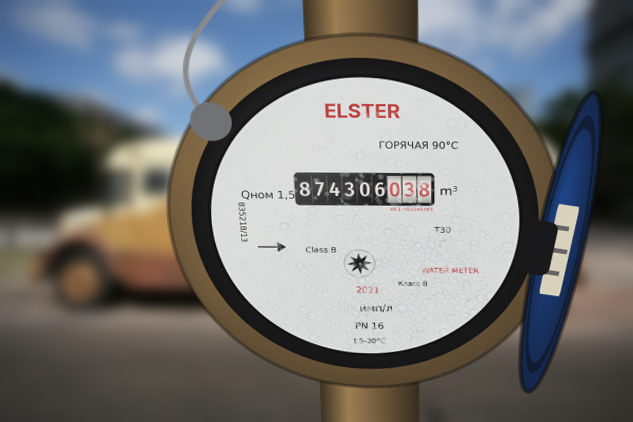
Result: 874306.038 m³
